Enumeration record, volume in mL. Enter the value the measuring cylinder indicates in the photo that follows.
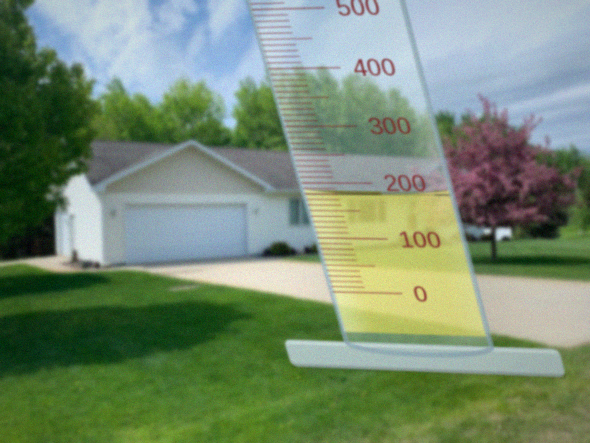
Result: 180 mL
